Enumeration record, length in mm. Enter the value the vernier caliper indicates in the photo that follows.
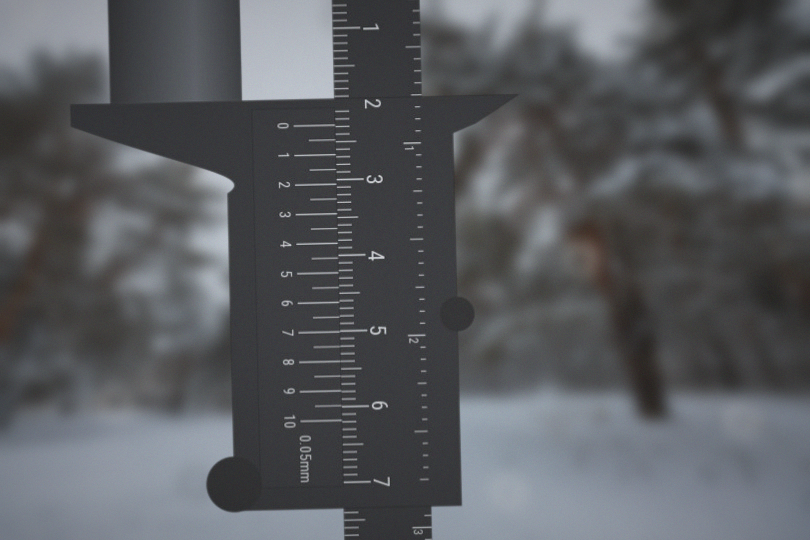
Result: 22.8 mm
